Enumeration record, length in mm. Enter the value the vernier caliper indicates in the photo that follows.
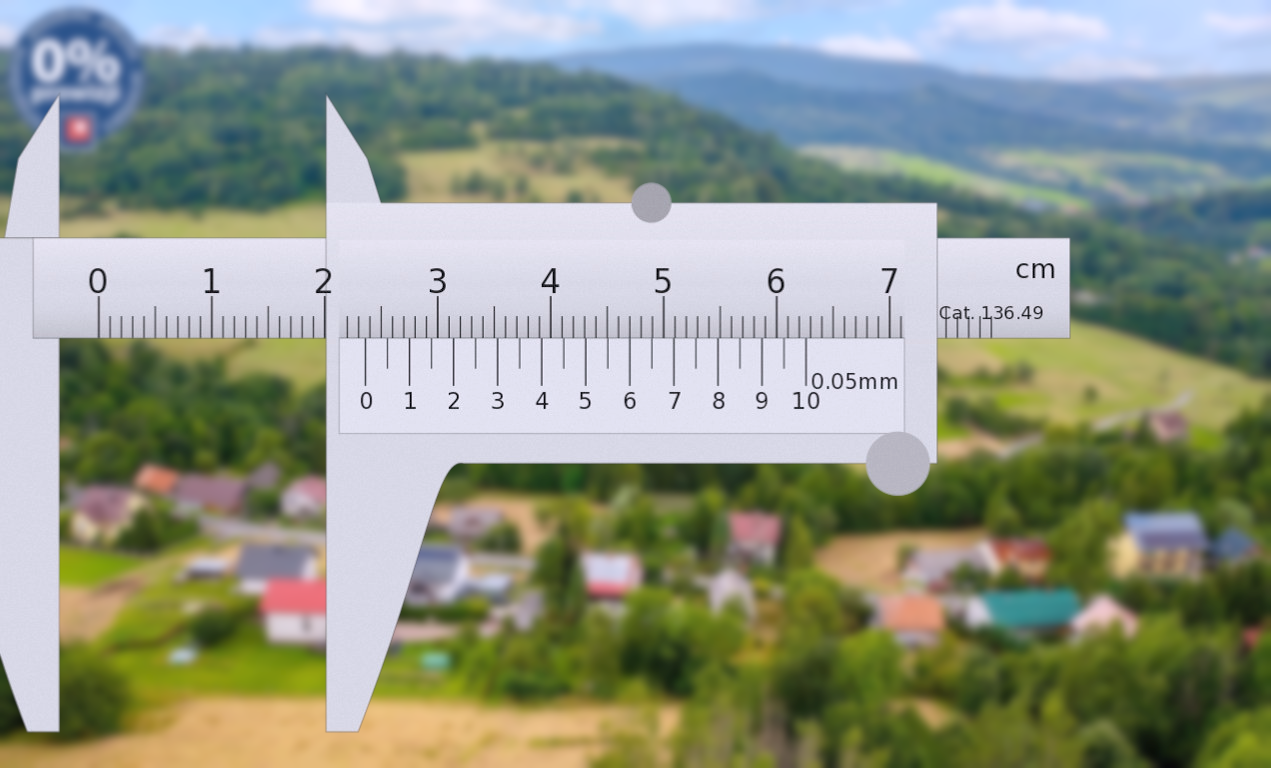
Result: 23.6 mm
